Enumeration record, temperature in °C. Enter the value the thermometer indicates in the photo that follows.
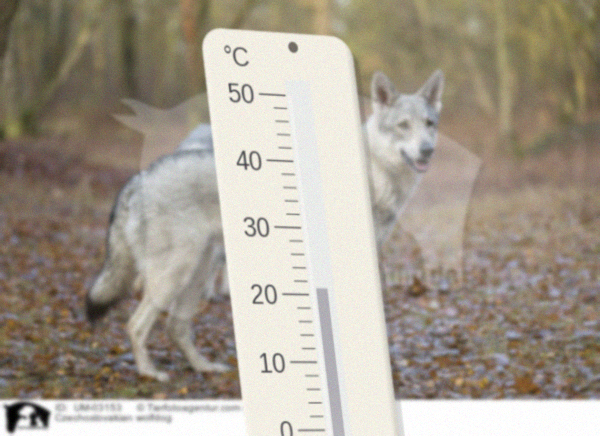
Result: 21 °C
